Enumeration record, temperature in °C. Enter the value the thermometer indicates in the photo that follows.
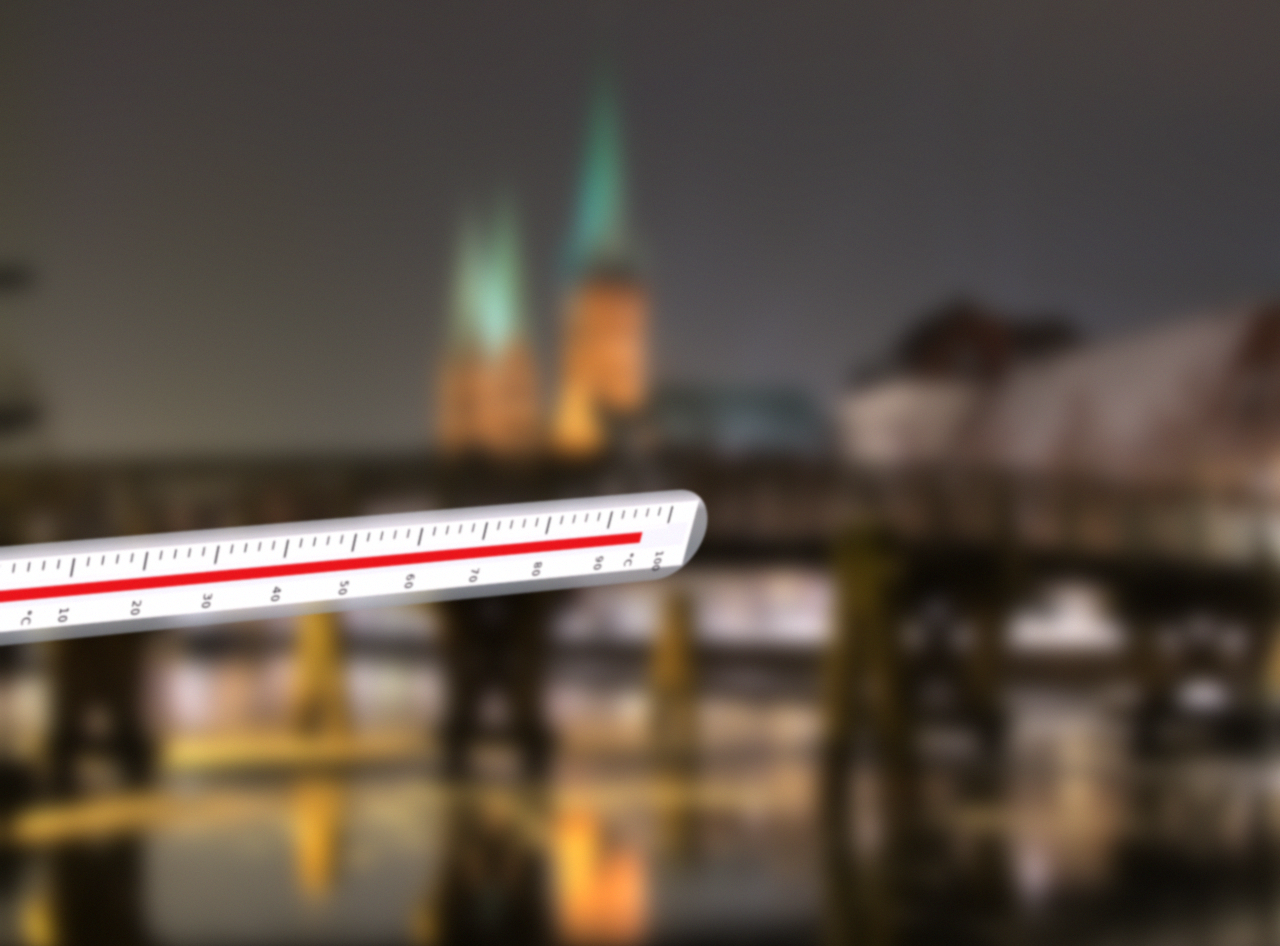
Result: 96 °C
